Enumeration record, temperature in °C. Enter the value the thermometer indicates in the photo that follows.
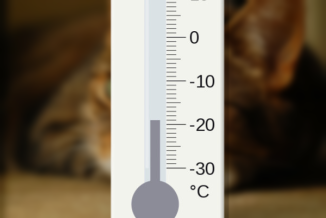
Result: -19 °C
